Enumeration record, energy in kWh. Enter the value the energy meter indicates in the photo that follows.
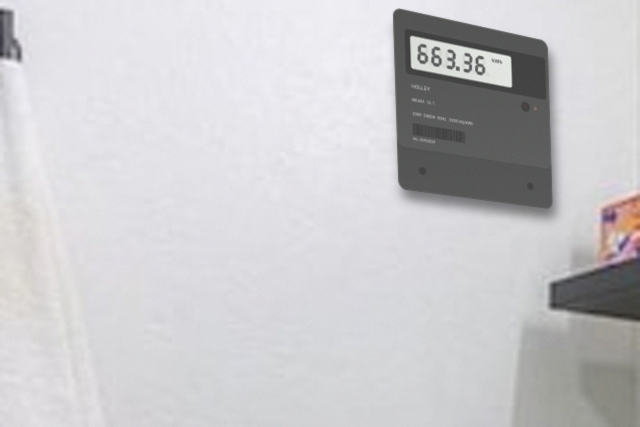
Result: 663.36 kWh
